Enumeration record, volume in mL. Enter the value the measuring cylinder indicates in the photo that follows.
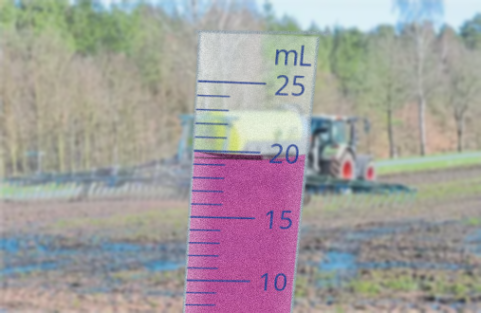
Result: 19.5 mL
